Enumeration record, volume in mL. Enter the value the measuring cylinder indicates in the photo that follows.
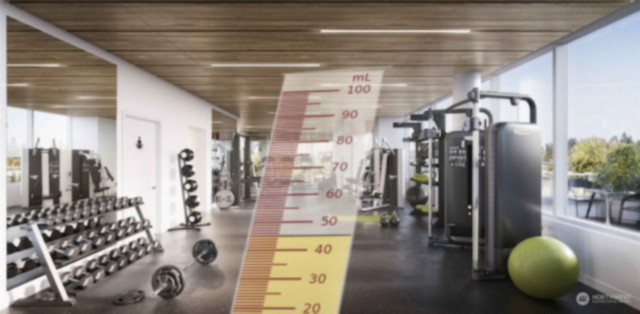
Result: 45 mL
